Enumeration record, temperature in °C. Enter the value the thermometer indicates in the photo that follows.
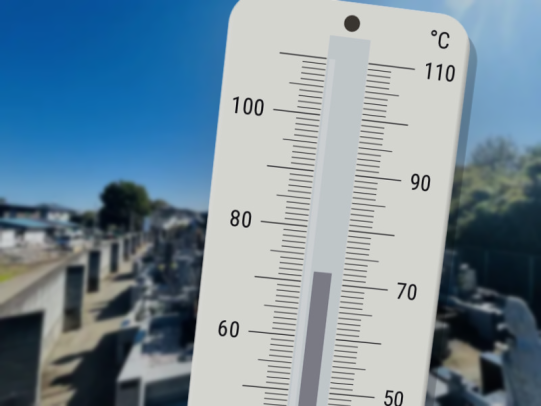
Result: 72 °C
